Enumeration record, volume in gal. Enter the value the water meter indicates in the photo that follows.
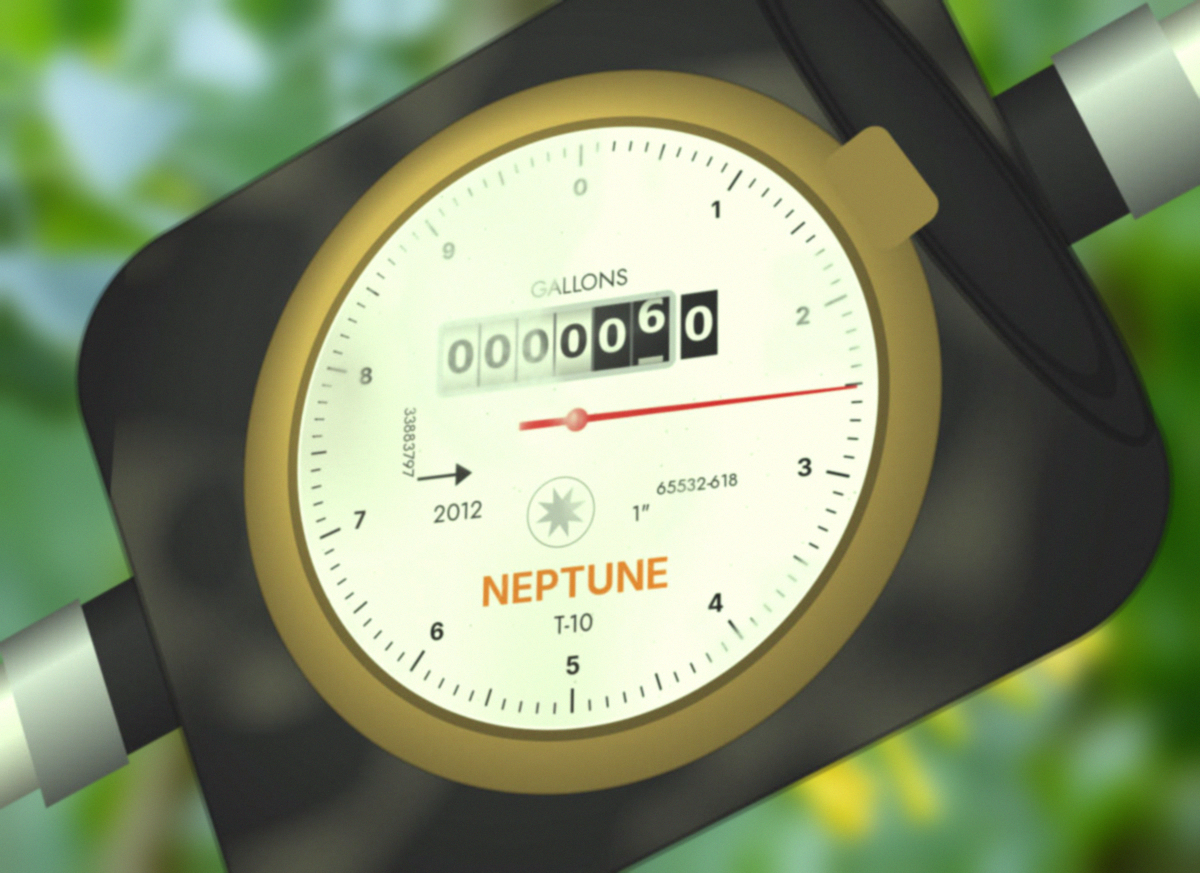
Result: 62.5 gal
